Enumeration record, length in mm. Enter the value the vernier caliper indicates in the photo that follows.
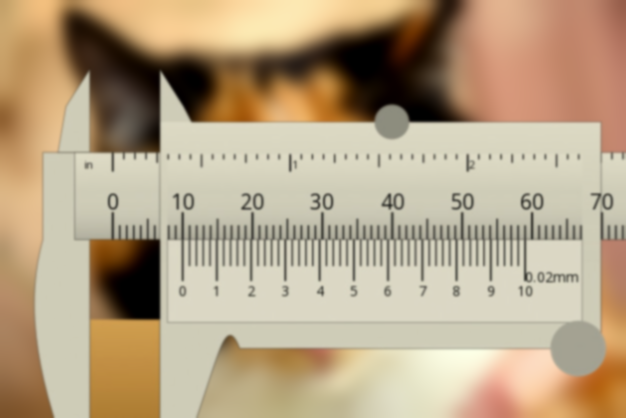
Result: 10.0 mm
